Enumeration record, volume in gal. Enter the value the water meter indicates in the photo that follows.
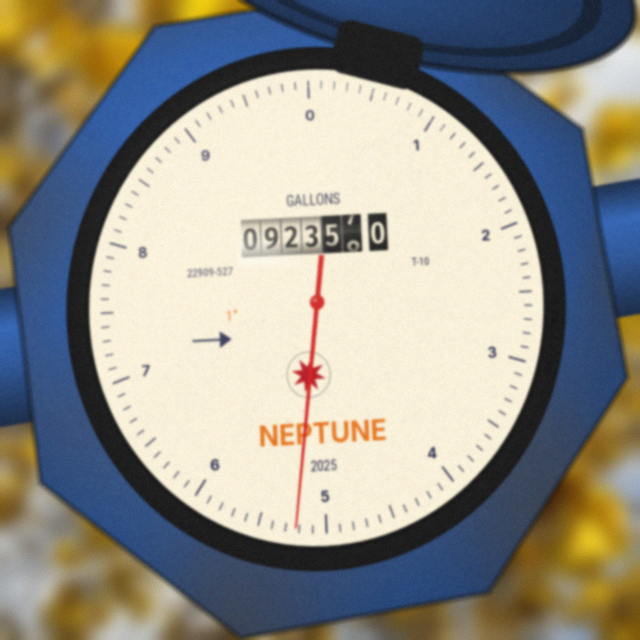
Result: 923575.2 gal
